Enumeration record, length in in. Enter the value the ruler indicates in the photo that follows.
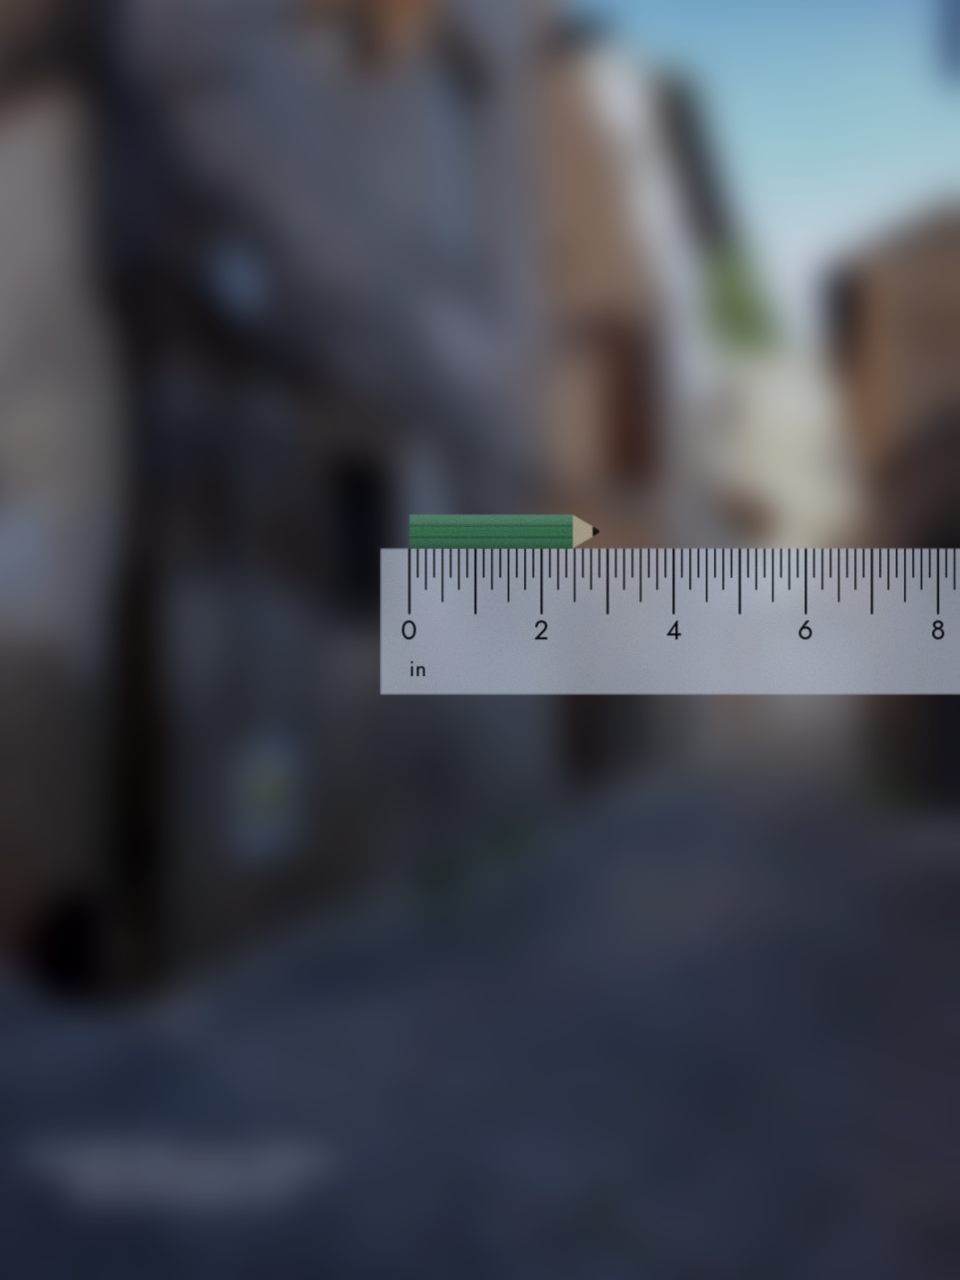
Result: 2.875 in
